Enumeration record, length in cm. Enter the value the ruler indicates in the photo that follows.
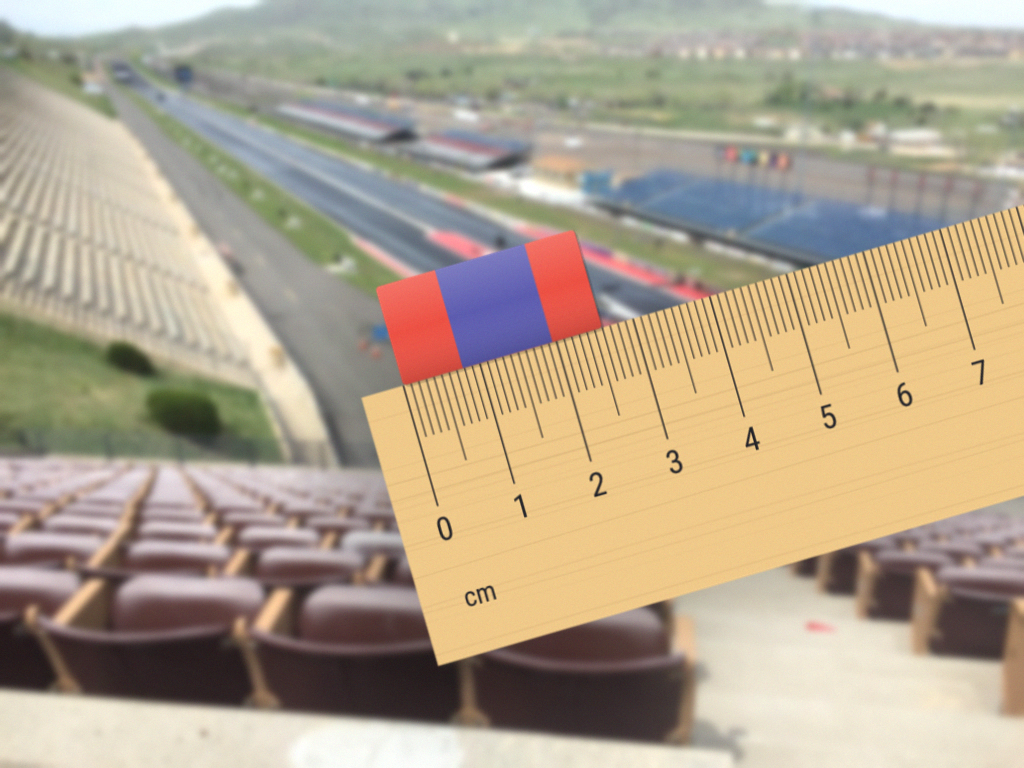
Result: 2.6 cm
